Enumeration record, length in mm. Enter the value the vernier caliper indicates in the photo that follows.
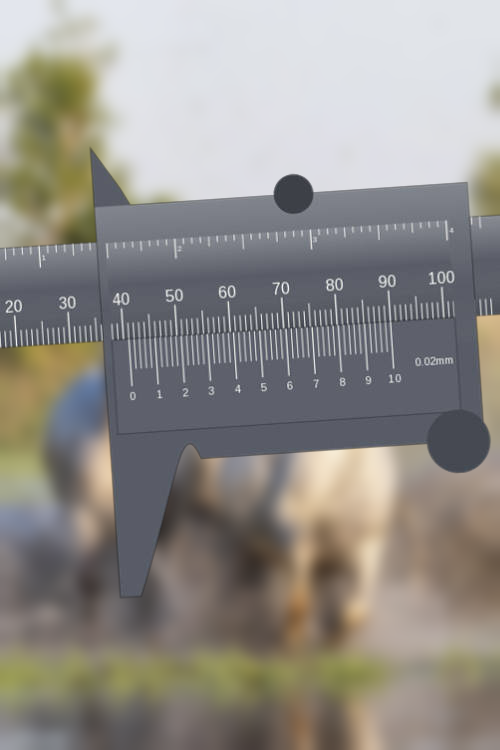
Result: 41.0 mm
